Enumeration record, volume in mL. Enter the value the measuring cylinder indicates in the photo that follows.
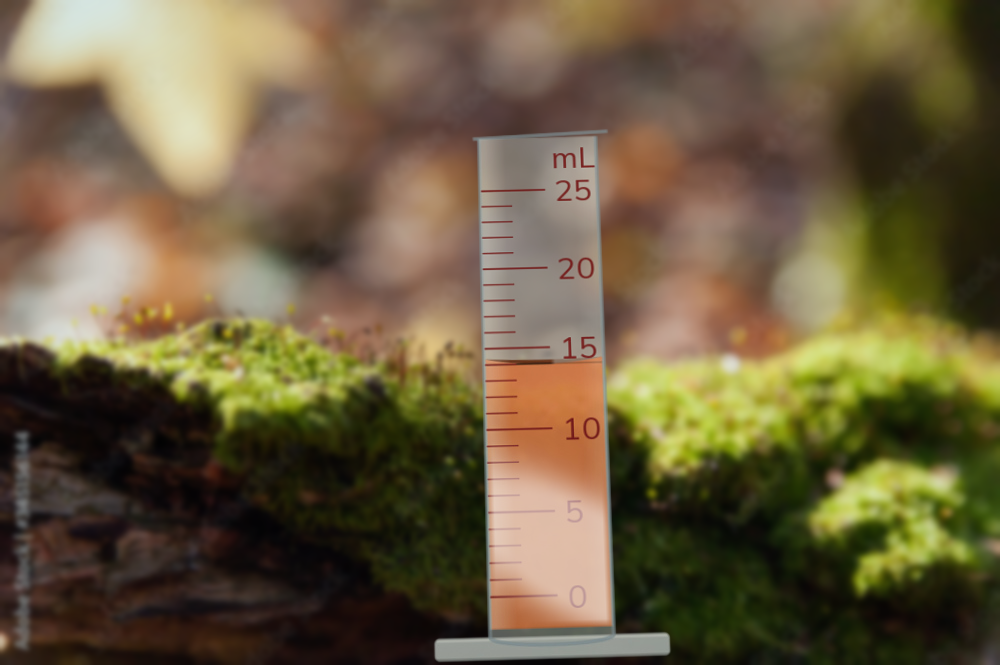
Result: 14 mL
